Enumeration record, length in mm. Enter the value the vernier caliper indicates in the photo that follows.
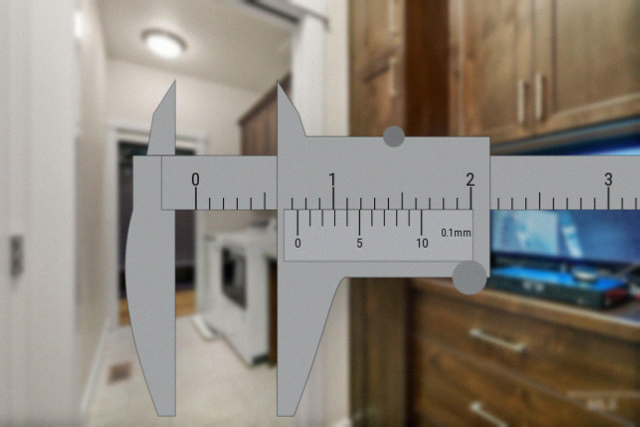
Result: 7.4 mm
